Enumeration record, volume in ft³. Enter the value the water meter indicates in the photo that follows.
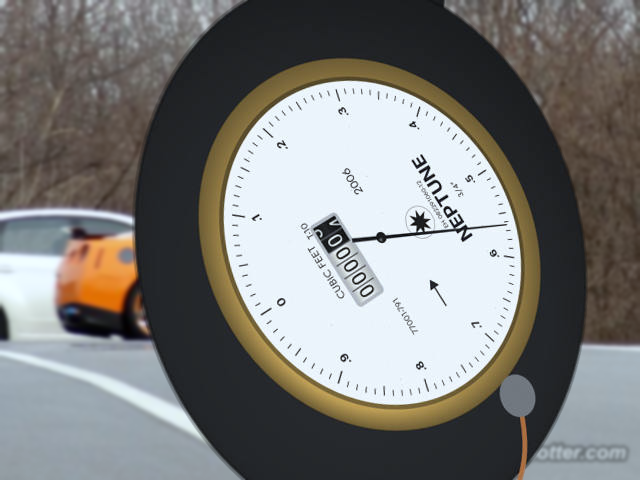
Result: 3.56 ft³
